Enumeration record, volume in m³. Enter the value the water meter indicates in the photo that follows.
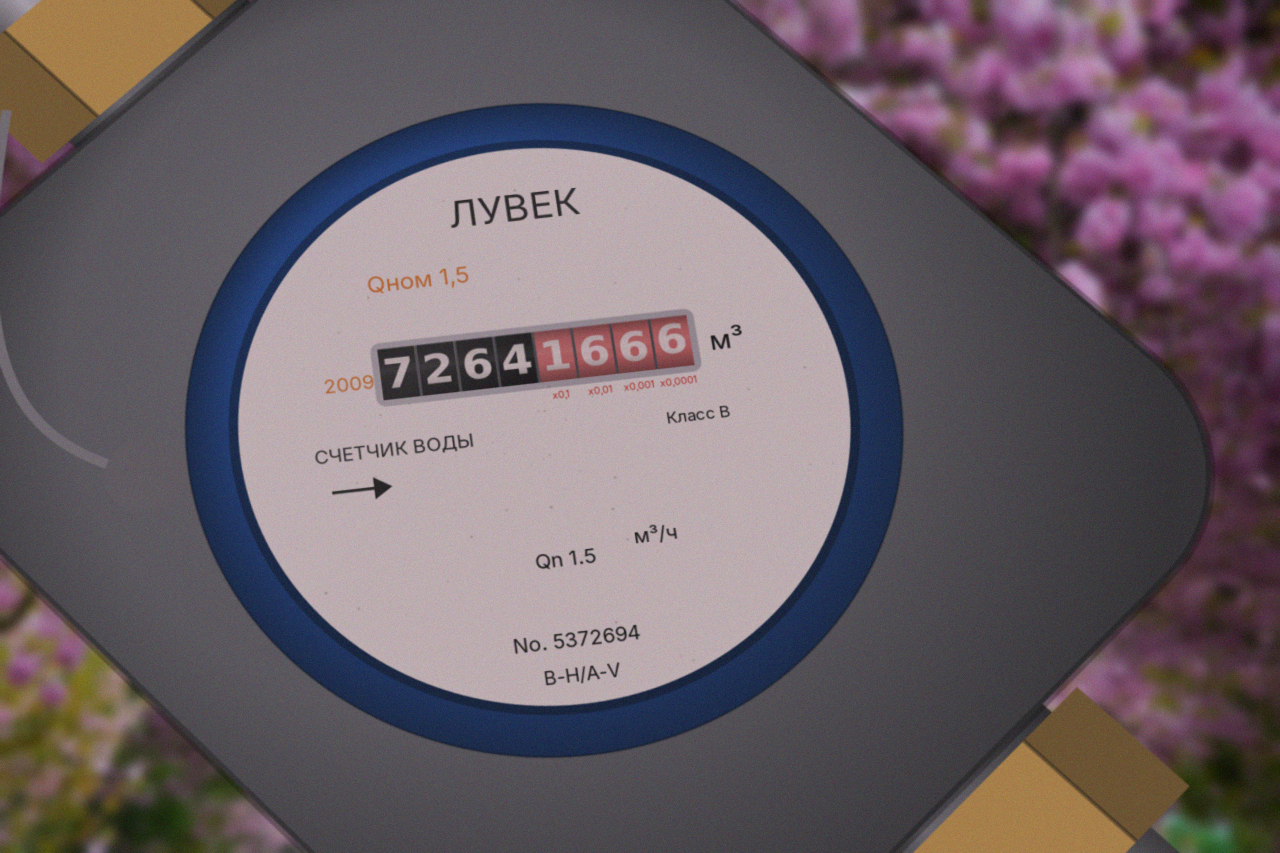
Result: 7264.1666 m³
